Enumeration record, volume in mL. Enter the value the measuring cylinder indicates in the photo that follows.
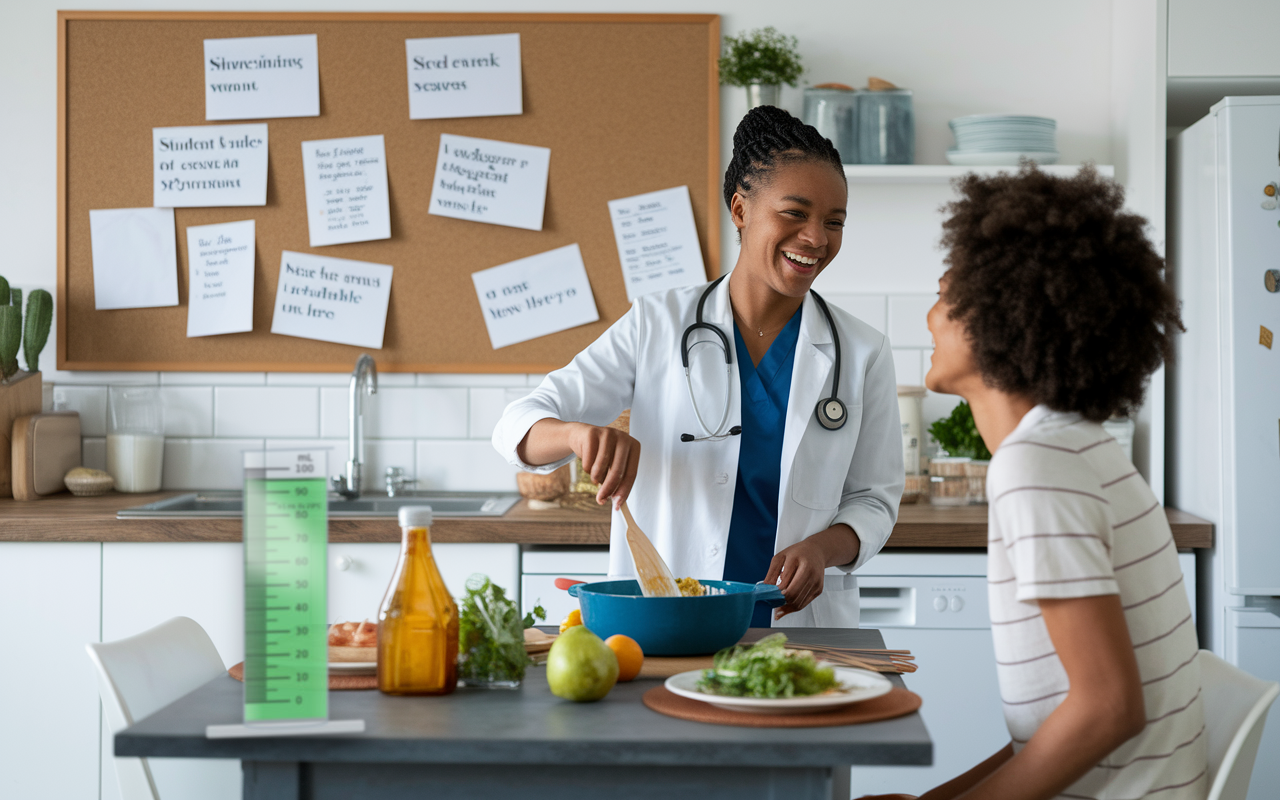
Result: 95 mL
